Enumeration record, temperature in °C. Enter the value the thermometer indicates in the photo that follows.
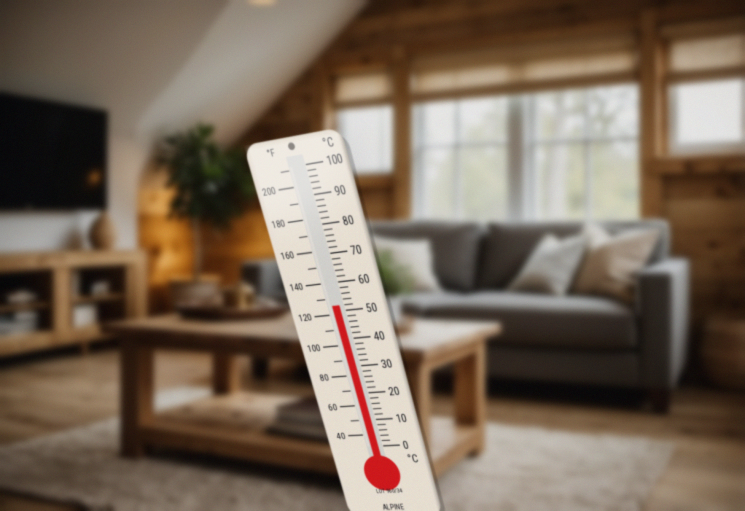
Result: 52 °C
